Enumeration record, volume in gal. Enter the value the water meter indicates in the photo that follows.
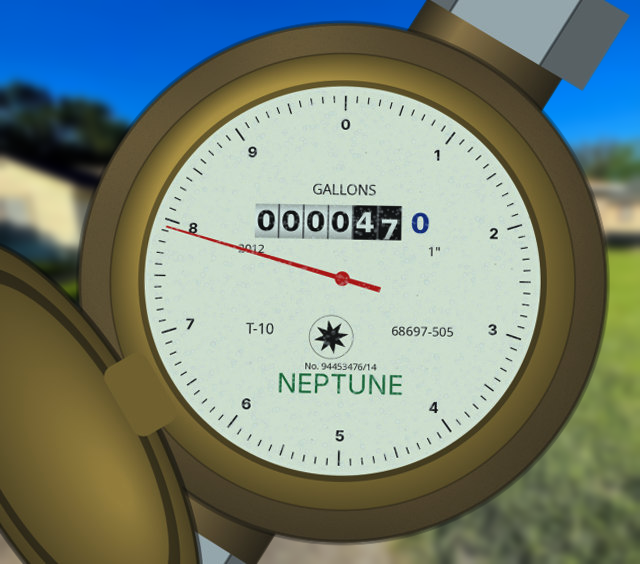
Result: 467.9 gal
